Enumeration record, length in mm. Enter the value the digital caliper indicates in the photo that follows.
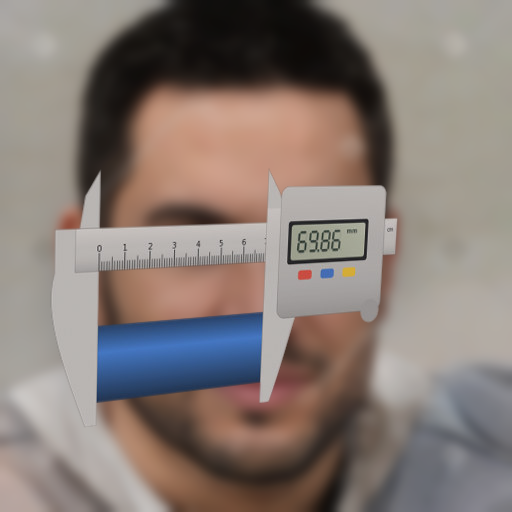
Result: 69.86 mm
